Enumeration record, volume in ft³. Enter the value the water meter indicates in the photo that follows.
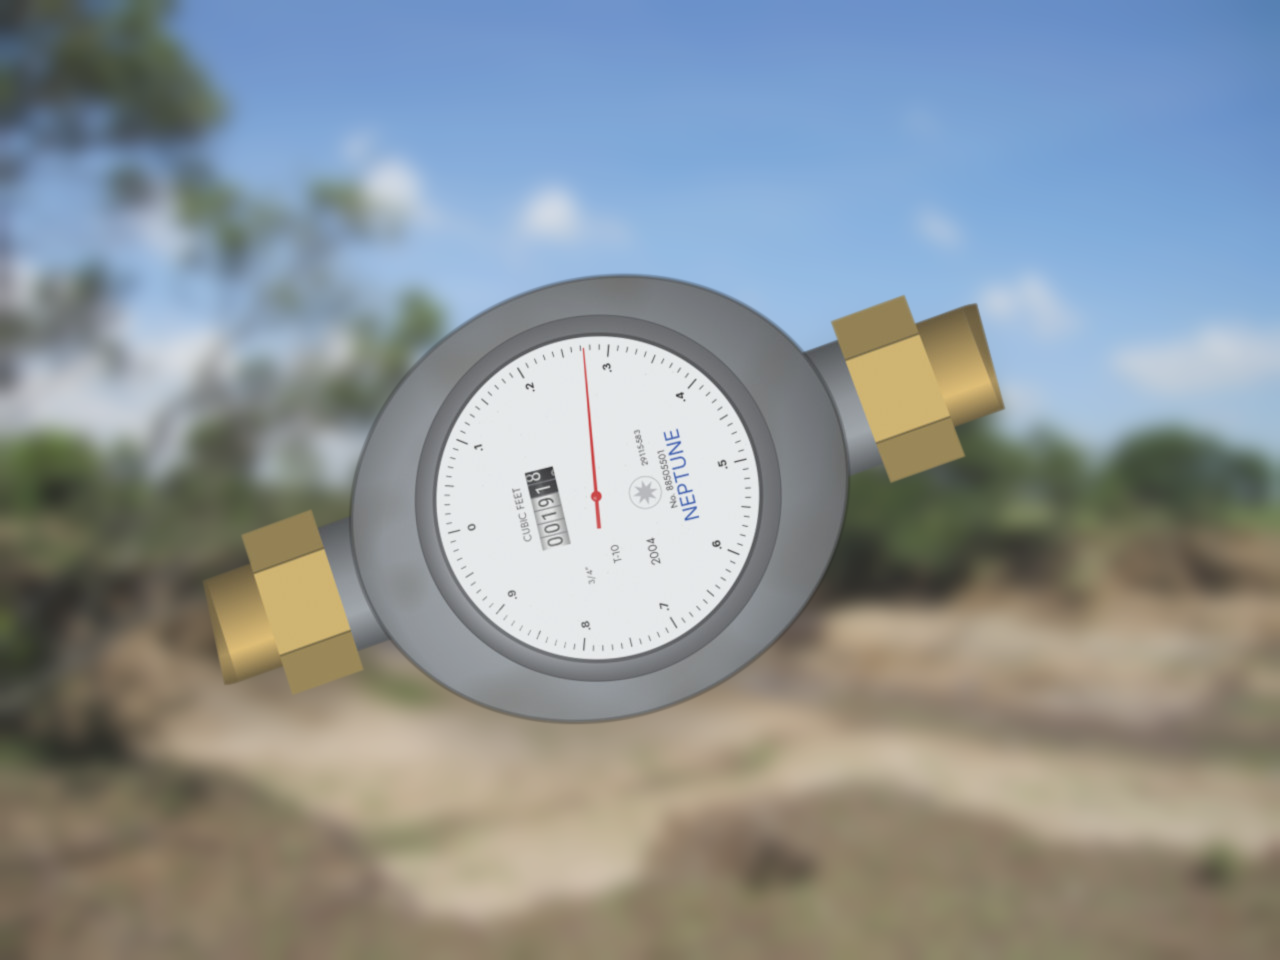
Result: 1918.27 ft³
